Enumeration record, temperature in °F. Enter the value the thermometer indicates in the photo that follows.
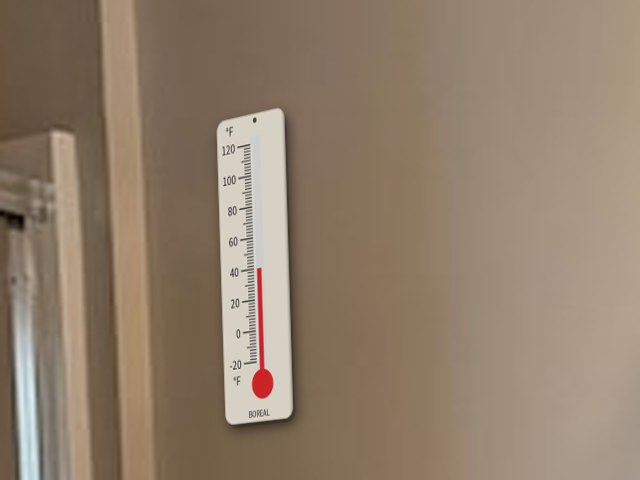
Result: 40 °F
